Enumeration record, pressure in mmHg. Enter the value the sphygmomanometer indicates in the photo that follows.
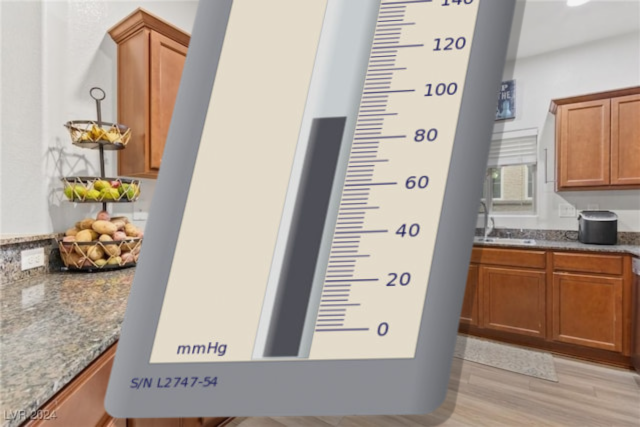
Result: 90 mmHg
